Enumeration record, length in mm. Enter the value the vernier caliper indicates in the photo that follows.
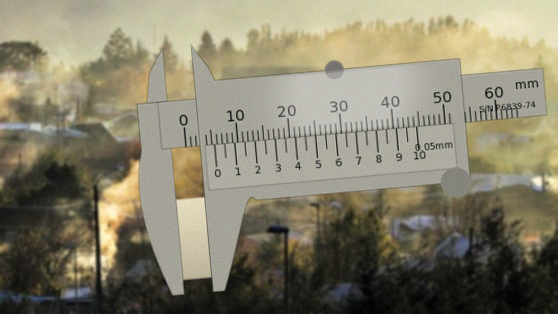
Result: 5.5 mm
